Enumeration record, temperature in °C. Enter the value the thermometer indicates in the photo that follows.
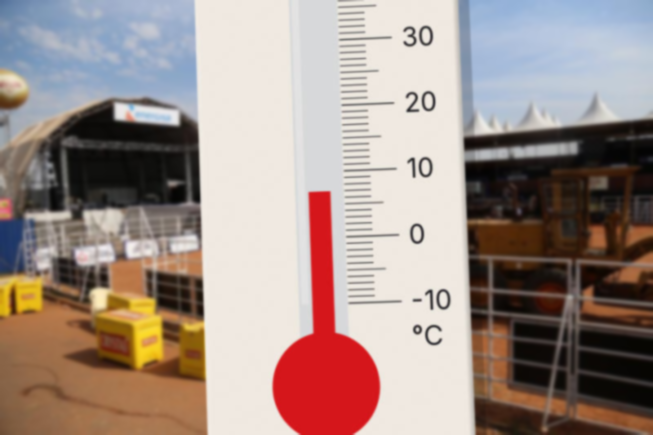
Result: 7 °C
